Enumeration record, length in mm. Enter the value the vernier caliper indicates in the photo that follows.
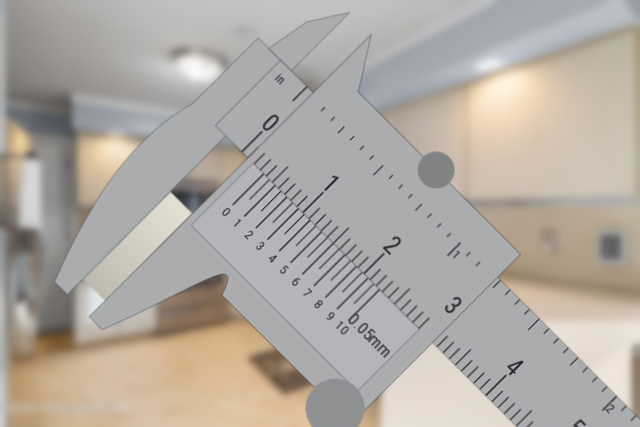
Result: 3.6 mm
